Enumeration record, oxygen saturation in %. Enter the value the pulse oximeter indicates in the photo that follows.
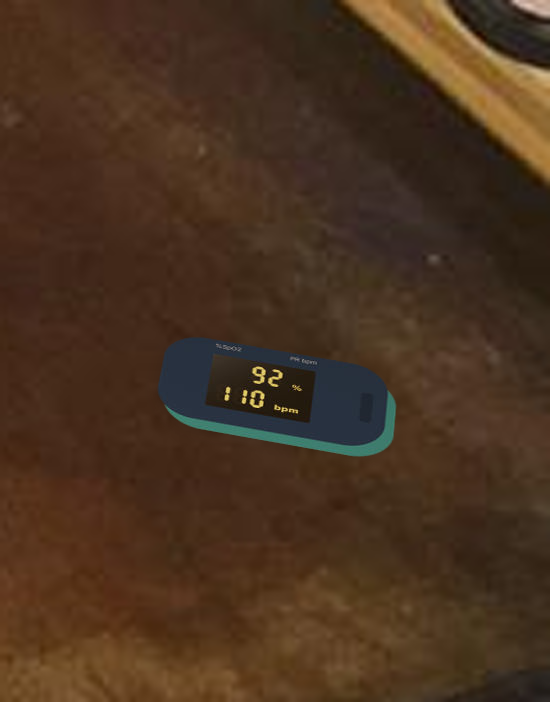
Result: 92 %
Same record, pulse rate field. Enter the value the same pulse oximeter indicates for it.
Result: 110 bpm
